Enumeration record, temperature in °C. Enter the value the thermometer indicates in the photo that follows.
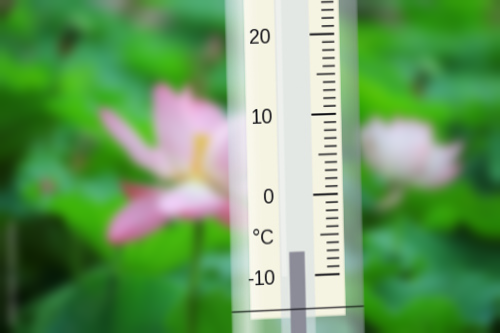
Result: -7 °C
